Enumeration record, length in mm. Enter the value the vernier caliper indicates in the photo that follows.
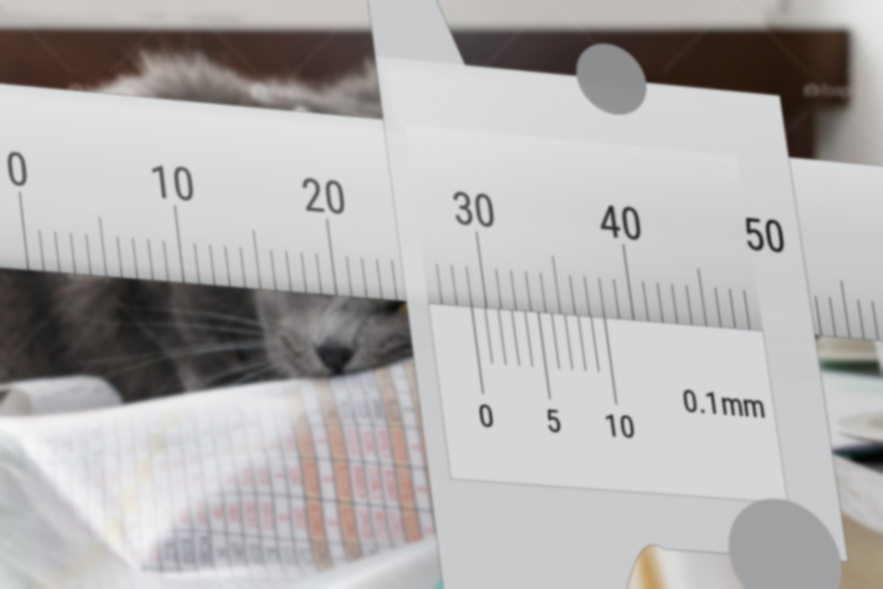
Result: 29.0 mm
